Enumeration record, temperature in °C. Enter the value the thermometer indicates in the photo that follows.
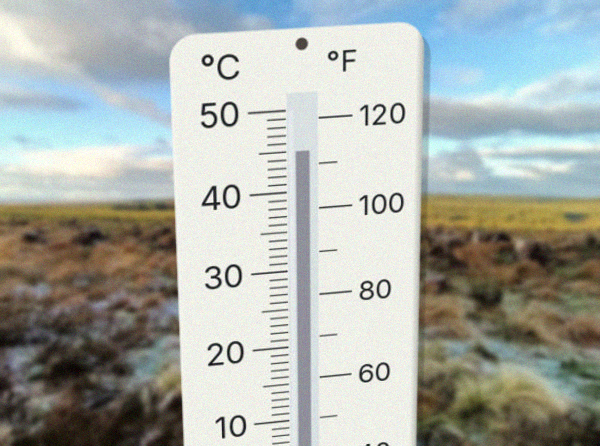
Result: 45 °C
